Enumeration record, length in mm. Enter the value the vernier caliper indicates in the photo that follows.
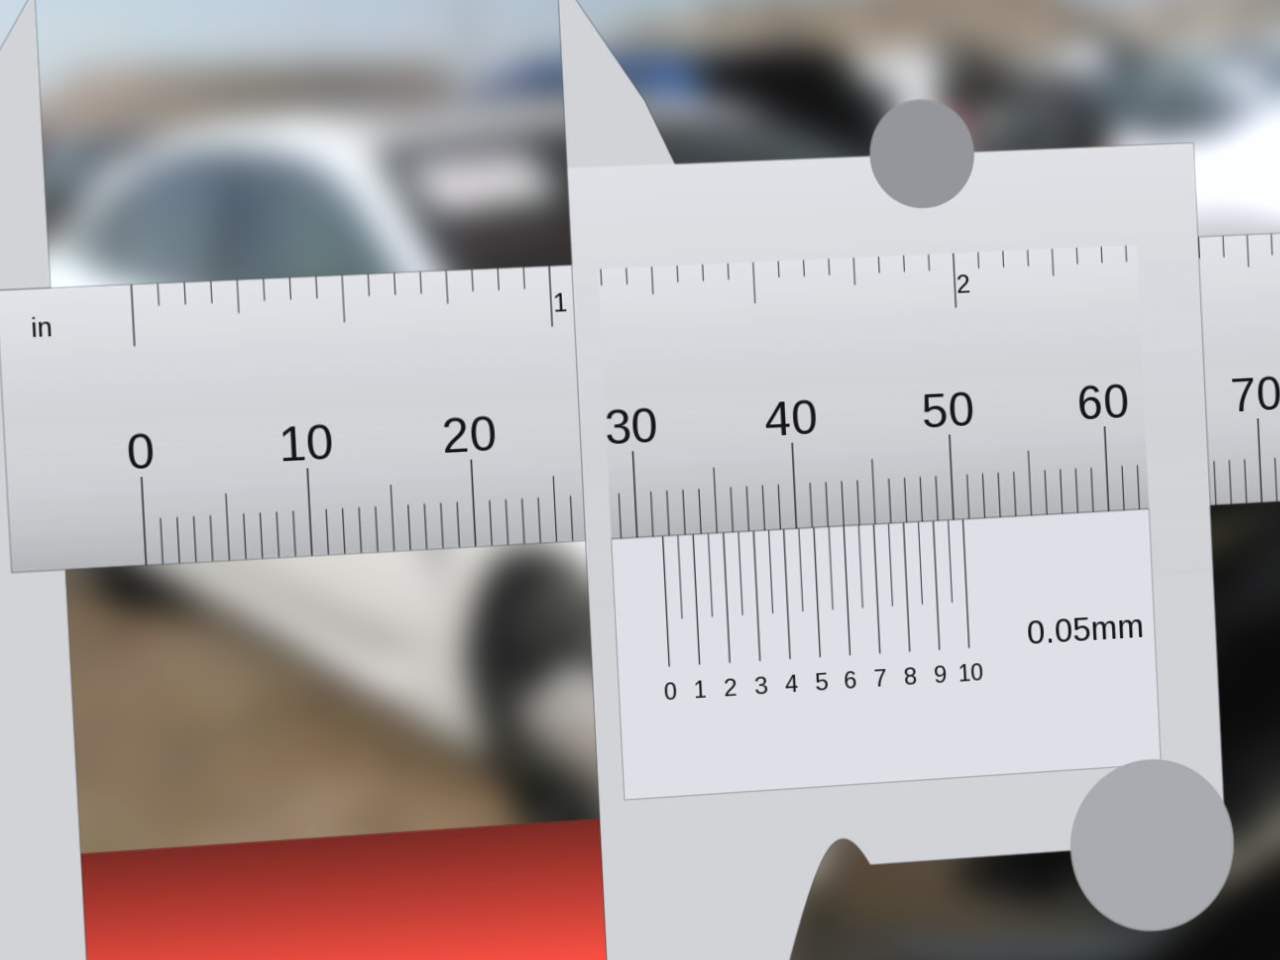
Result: 31.6 mm
